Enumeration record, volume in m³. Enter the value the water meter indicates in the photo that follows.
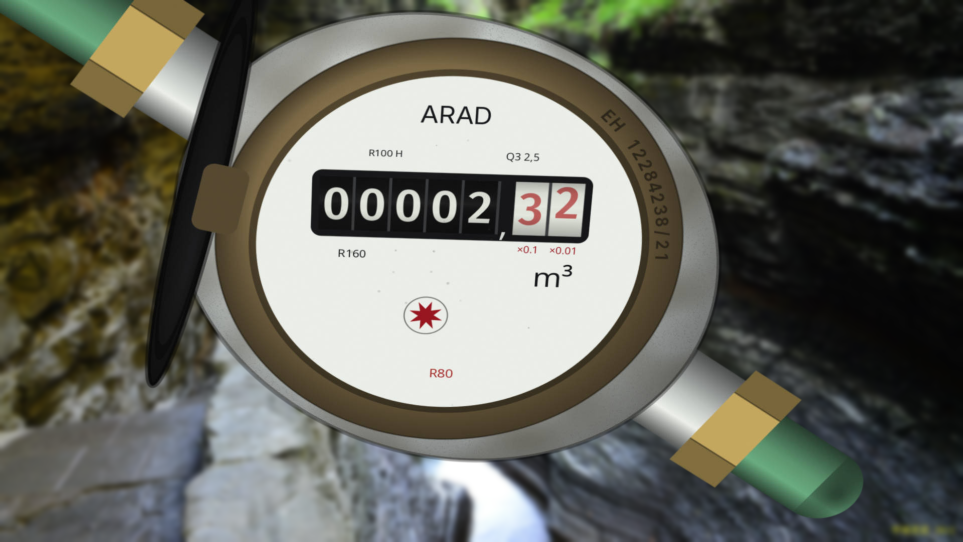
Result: 2.32 m³
